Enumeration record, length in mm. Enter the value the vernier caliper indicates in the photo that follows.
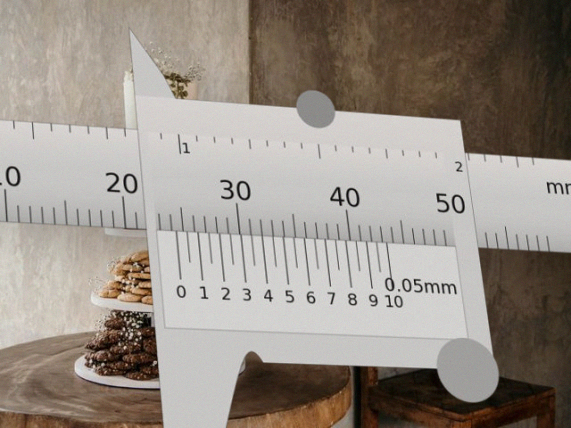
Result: 24.4 mm
